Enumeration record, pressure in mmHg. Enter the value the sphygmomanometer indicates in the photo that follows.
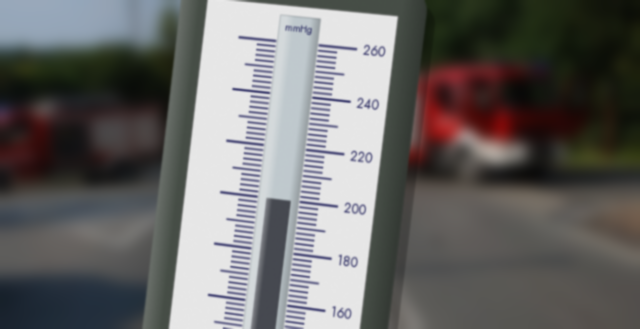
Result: 200 mmHg
